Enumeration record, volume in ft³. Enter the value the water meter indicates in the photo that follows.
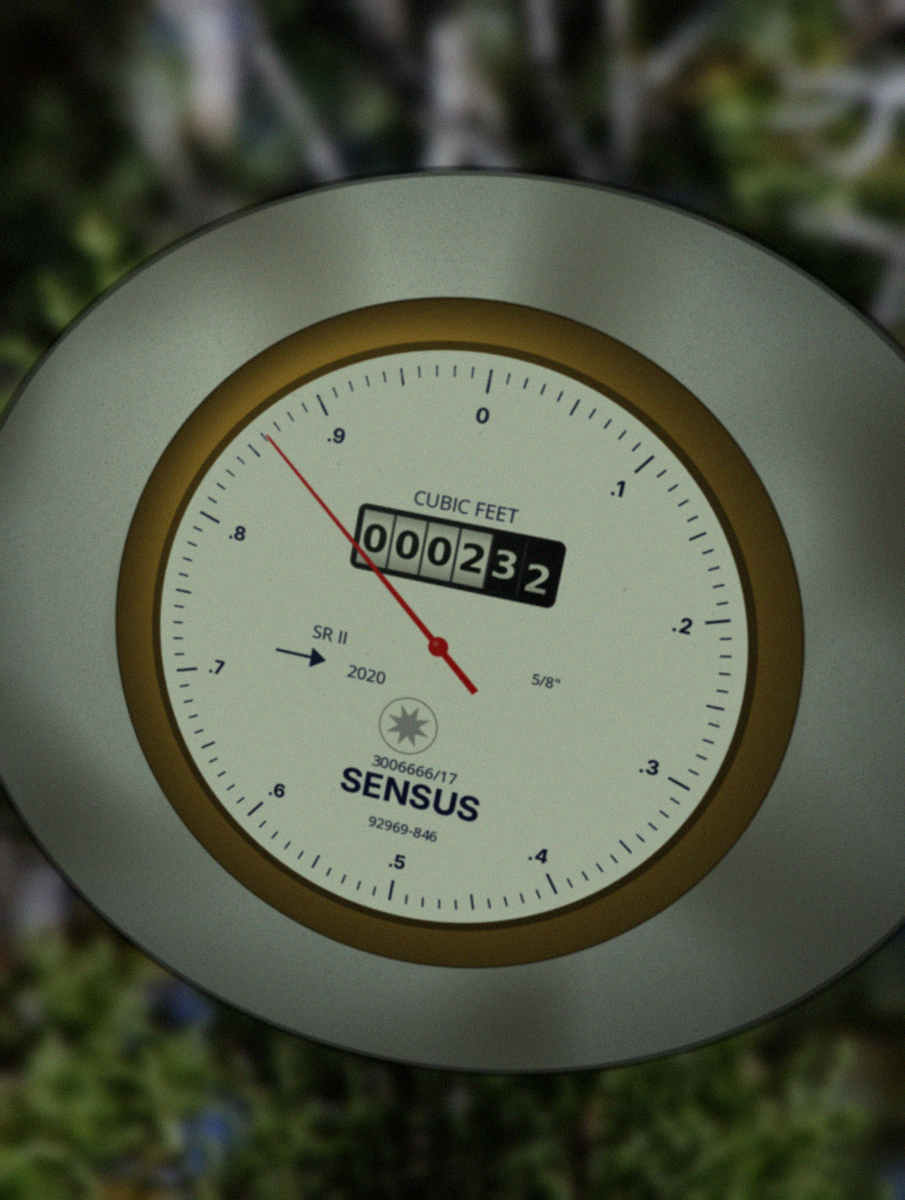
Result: 231.86 ft³
